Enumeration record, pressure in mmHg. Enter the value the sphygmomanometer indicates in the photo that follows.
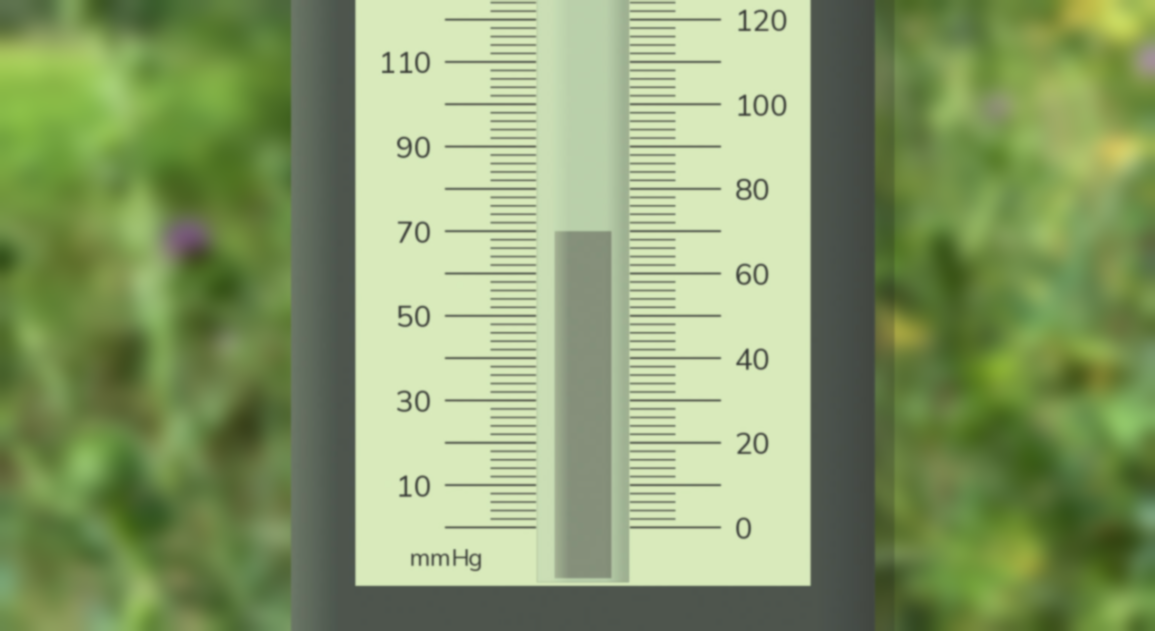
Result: 70 mmHg
